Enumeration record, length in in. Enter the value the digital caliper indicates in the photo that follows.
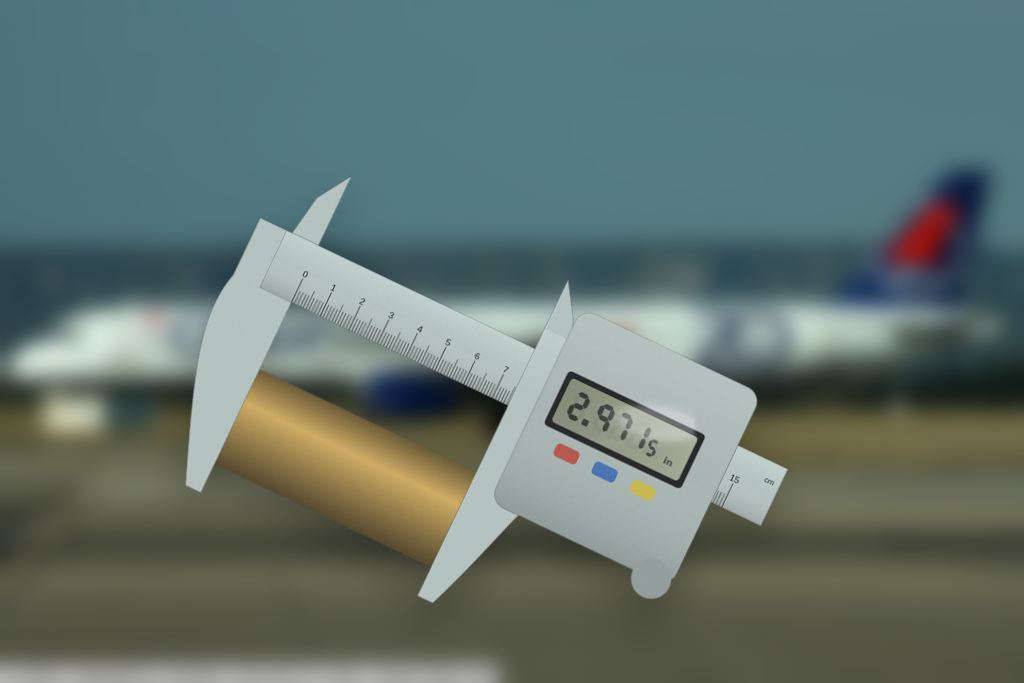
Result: 2.9715 in
